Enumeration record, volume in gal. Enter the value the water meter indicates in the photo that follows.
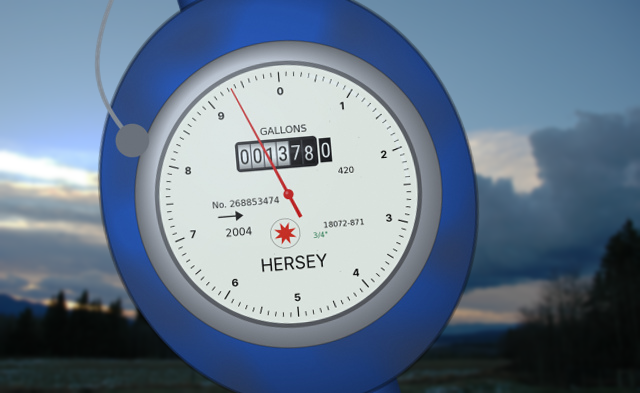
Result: 13779.3 gal
